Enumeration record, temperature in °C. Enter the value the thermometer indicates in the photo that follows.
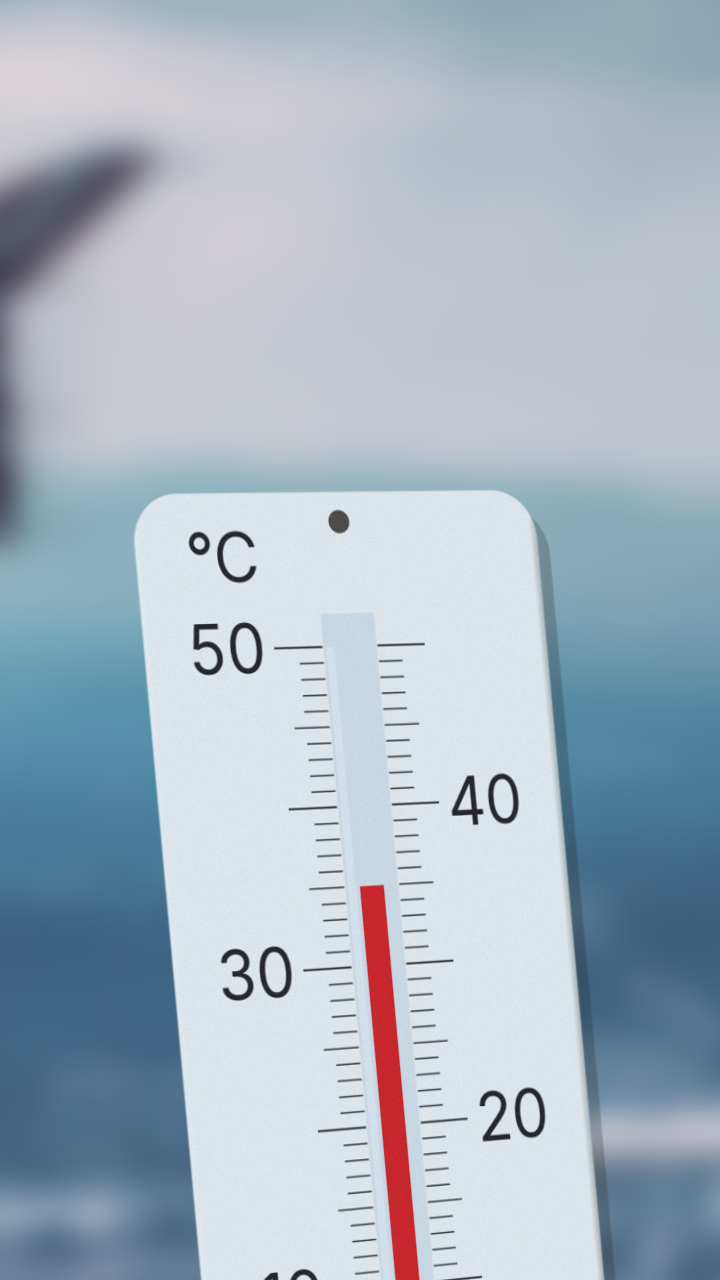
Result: 35 °C
